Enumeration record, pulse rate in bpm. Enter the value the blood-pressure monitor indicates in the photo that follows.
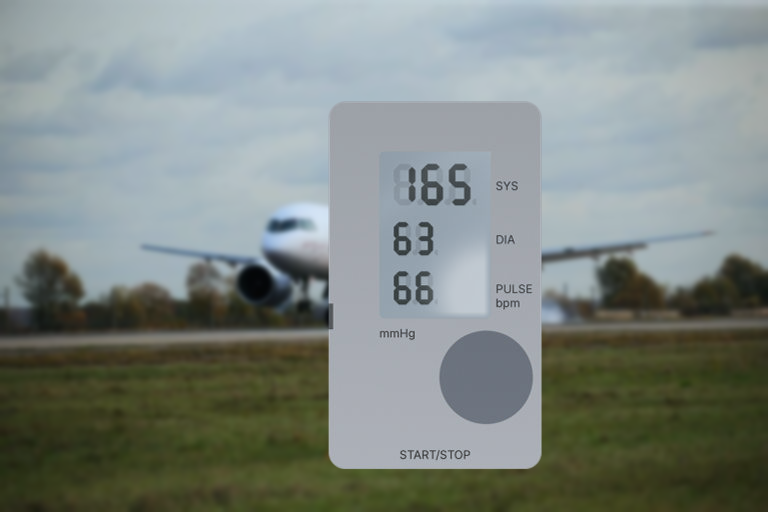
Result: 66 bpm
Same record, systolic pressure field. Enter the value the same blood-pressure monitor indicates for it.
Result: 165 mmHg
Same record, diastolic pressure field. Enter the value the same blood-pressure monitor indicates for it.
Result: 63 mmHg
